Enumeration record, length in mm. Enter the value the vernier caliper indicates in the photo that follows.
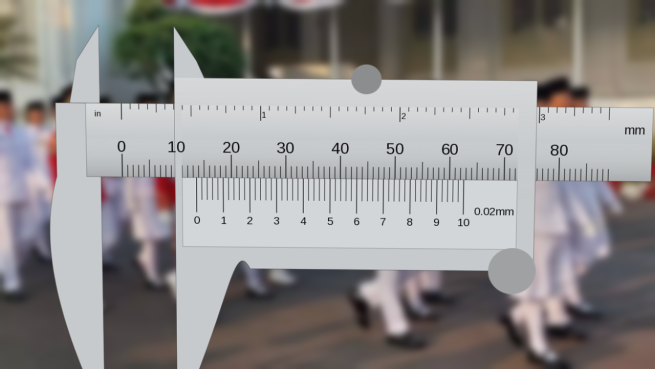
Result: 13.6 mm
